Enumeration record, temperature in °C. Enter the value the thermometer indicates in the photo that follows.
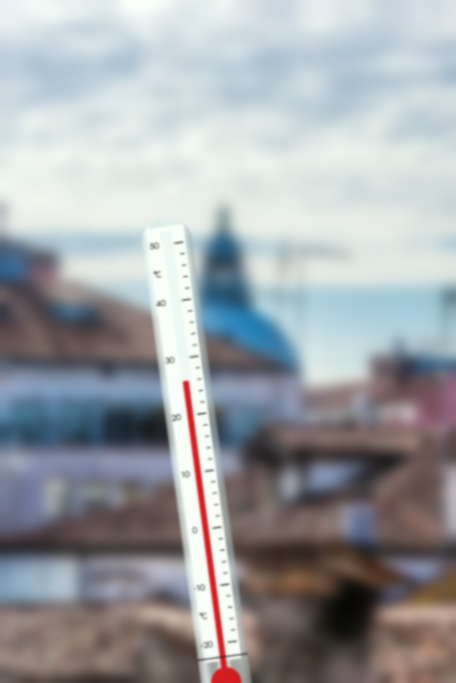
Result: 26 °C
